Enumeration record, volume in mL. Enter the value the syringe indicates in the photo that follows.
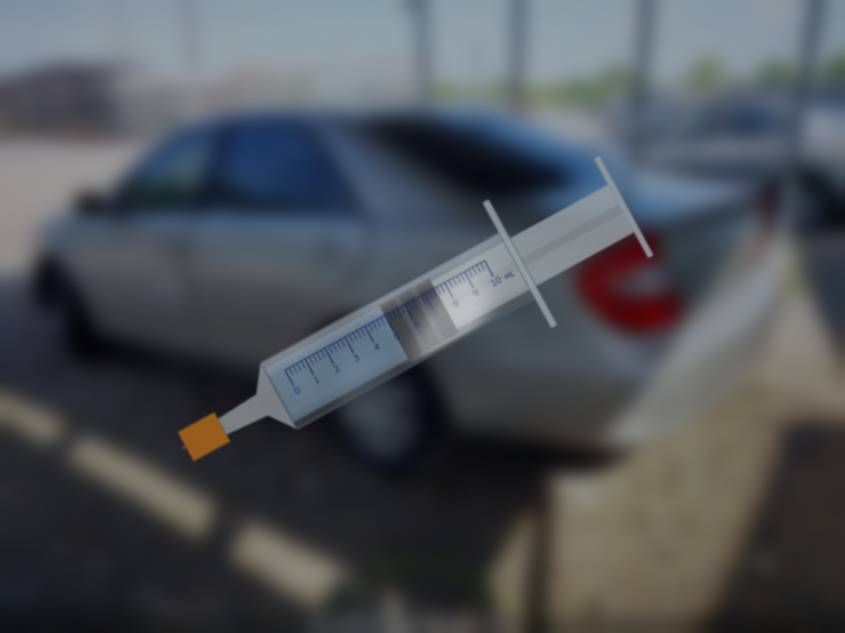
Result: 5 mL
